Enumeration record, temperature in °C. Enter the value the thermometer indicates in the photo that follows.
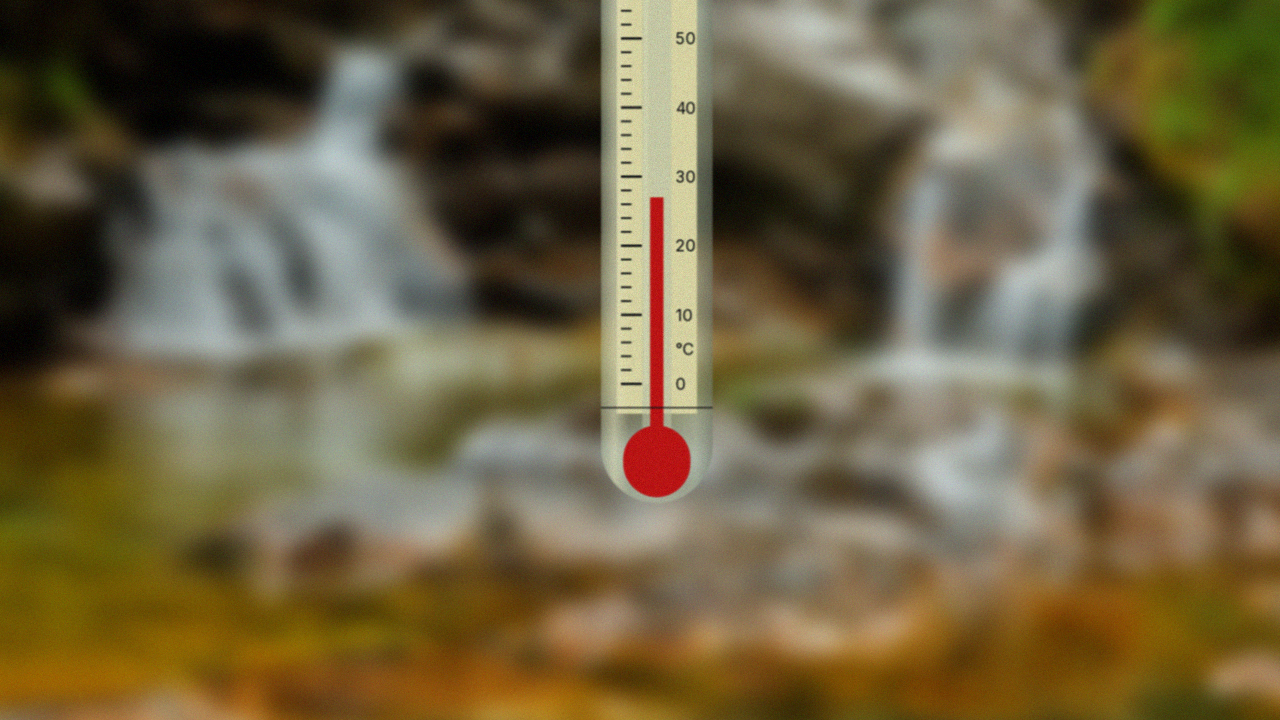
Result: 27 °C
